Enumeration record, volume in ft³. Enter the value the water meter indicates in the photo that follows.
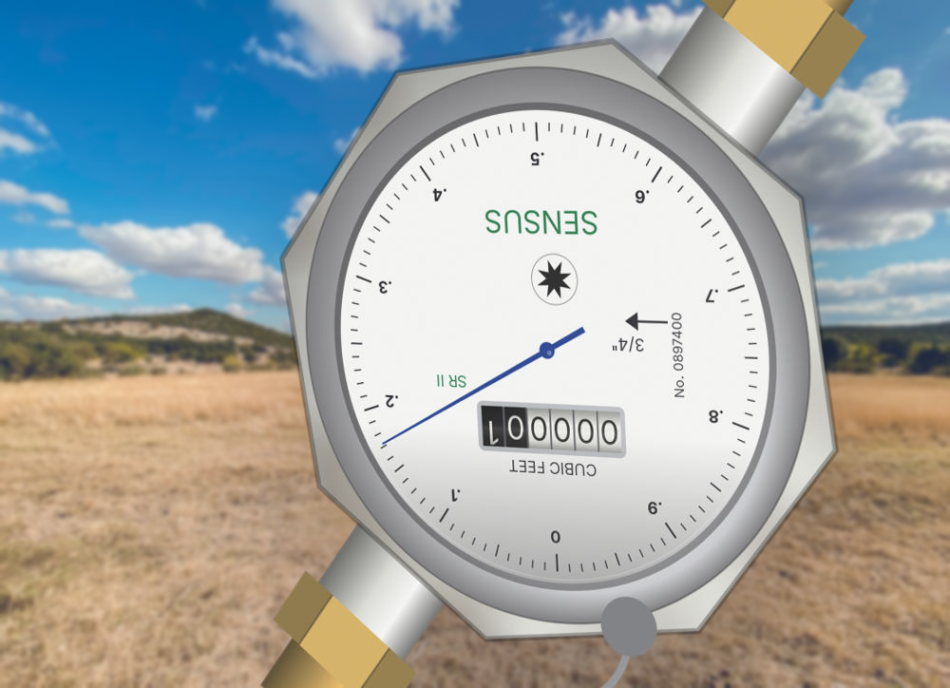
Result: 1.17 ft³
